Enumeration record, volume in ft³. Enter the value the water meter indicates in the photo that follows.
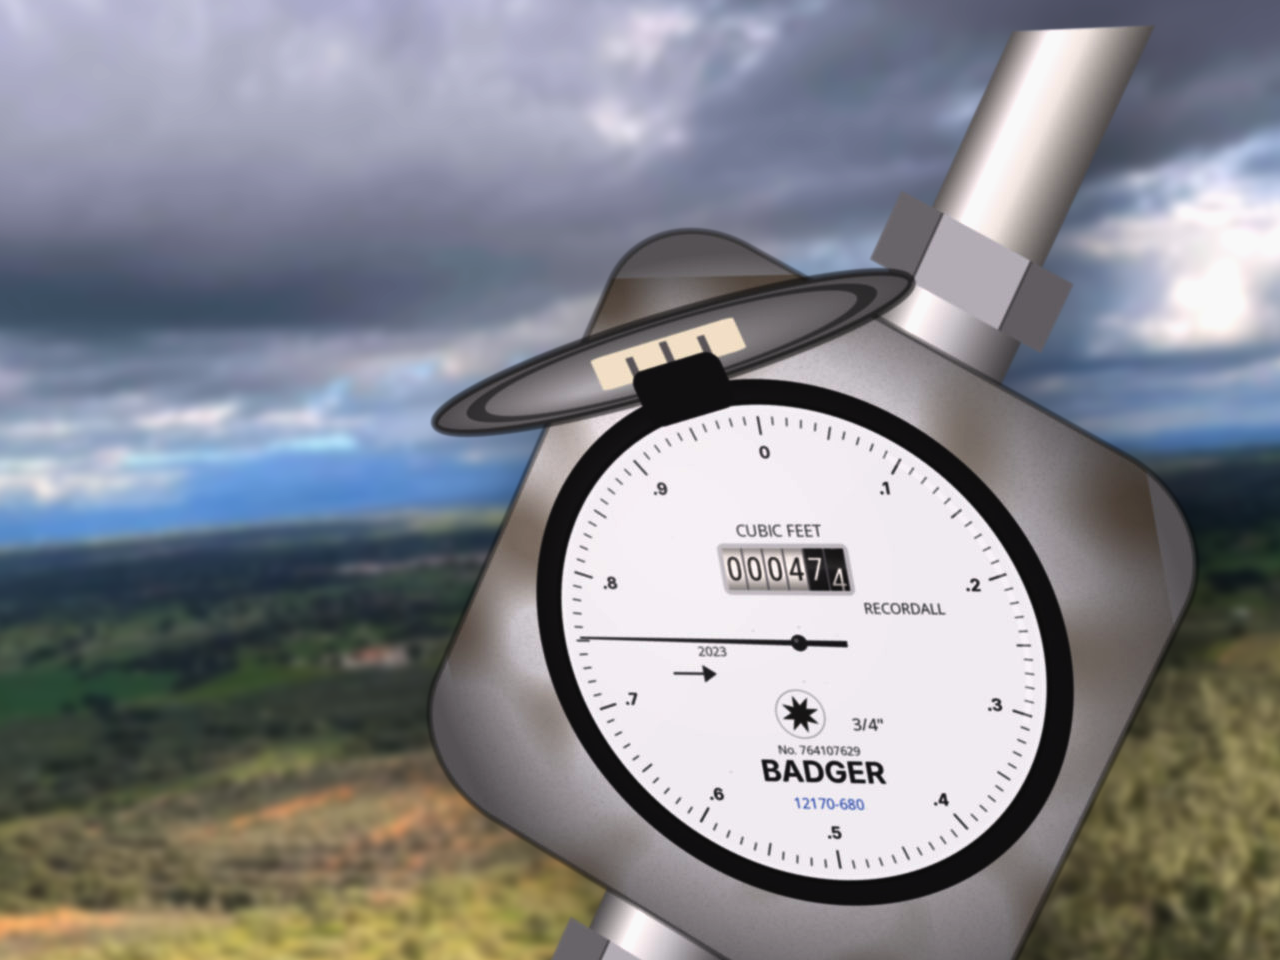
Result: 473.75 ft³
